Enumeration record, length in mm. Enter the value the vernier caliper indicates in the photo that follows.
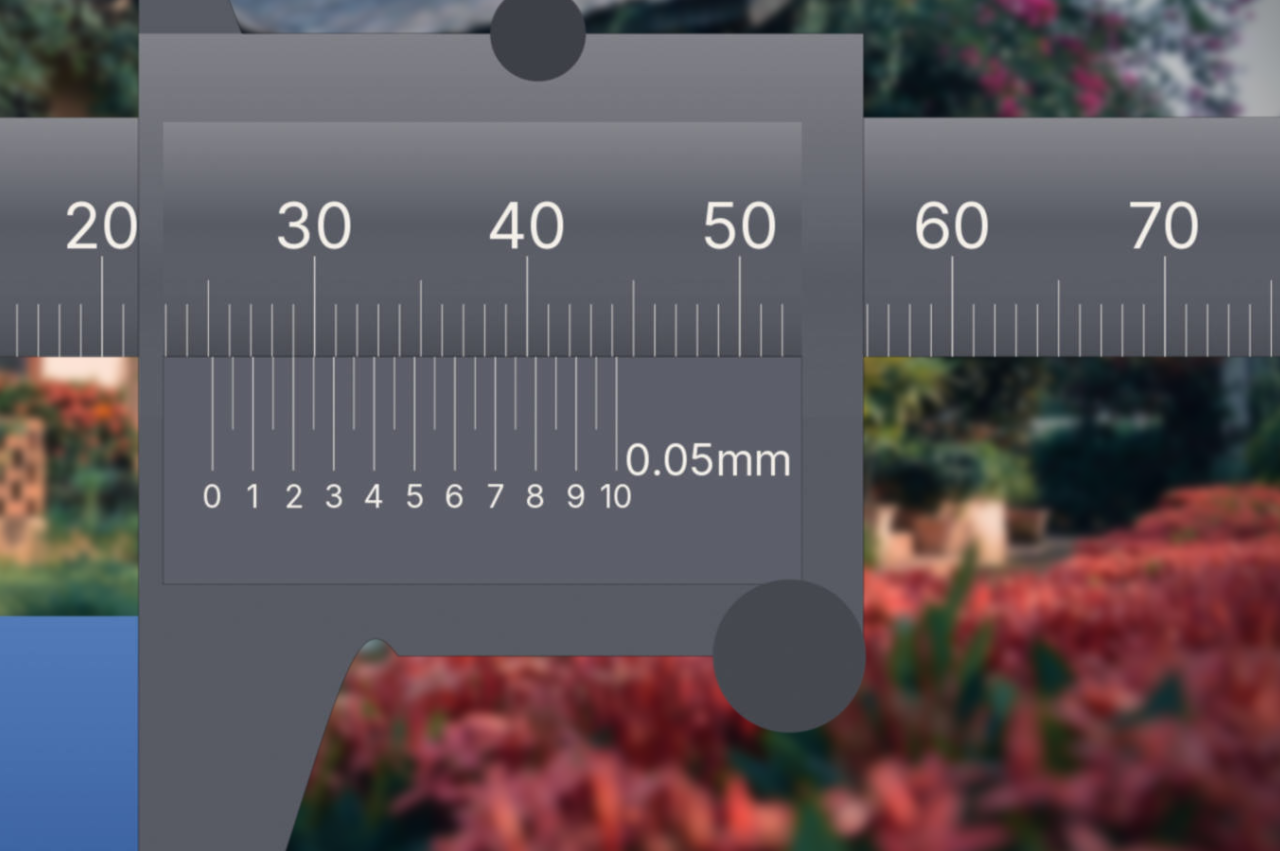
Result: 25.2 mm
